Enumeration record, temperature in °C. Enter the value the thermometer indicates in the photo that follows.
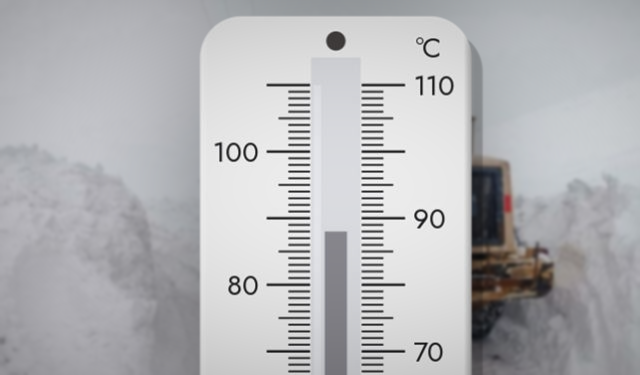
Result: 88 °C
